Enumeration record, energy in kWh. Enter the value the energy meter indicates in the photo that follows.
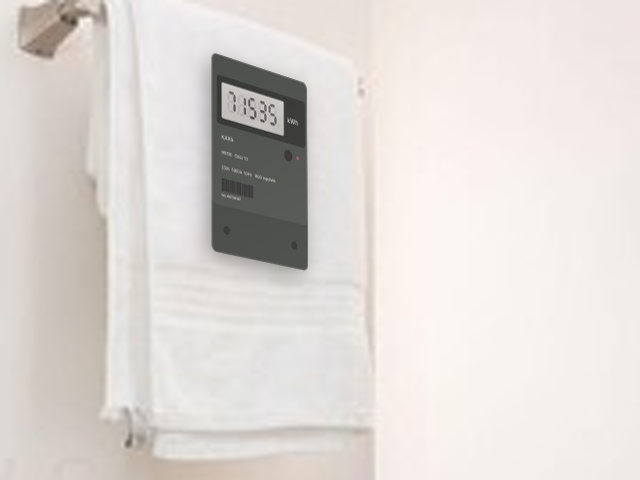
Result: 71535 kWh
